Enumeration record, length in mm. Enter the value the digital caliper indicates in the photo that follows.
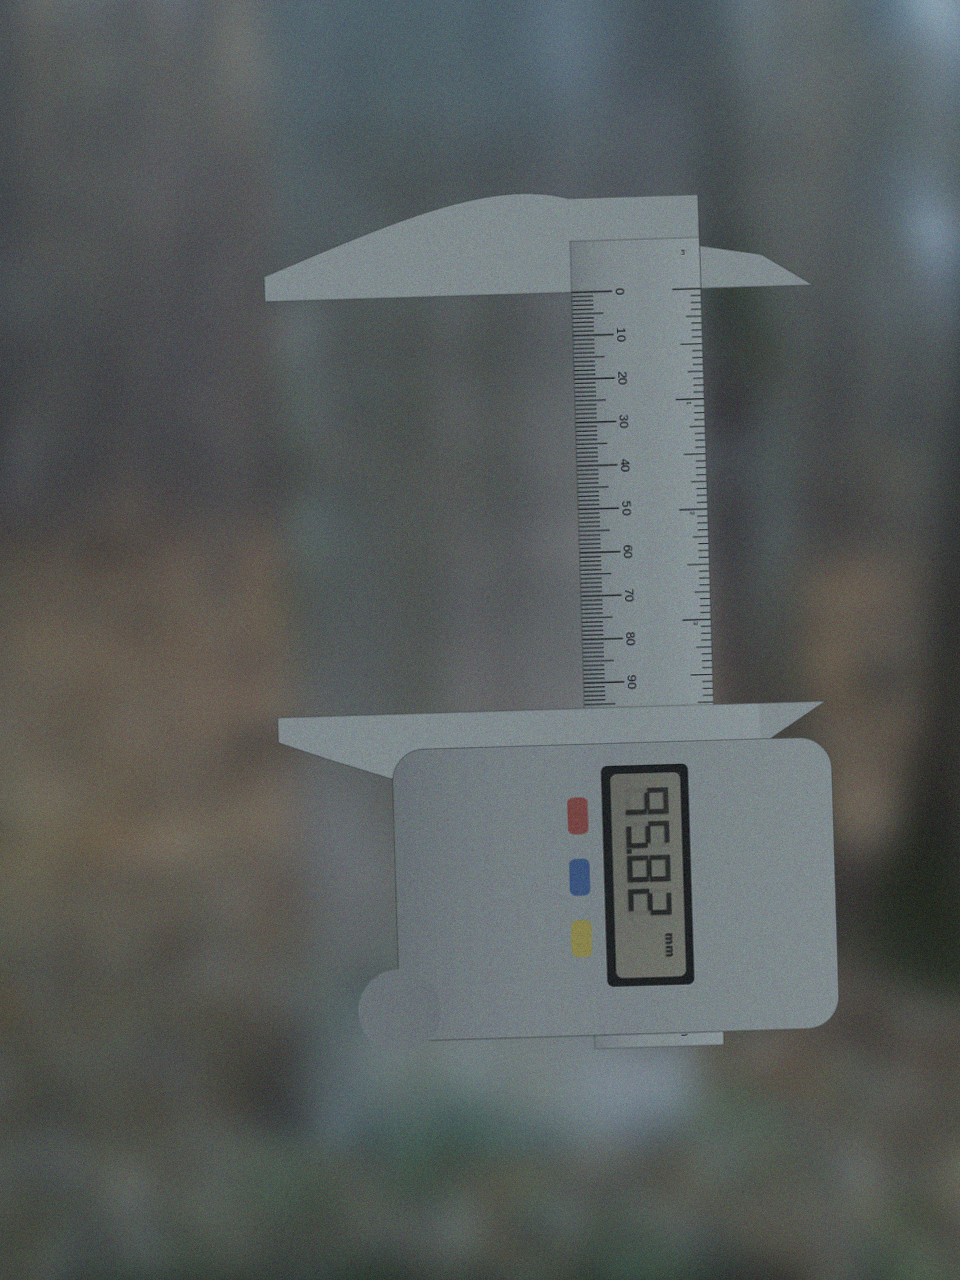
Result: 95.82 mm
